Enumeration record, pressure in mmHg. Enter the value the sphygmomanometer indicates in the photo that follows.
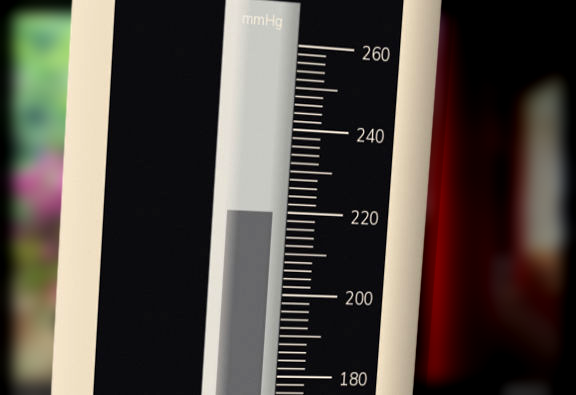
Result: 220 mmHg
